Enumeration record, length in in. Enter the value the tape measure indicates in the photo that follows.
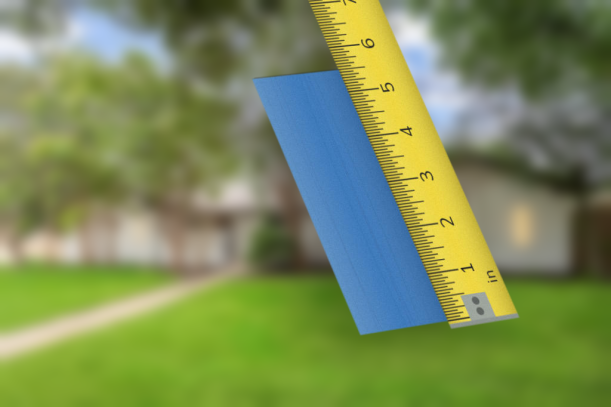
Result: 5.5 in
